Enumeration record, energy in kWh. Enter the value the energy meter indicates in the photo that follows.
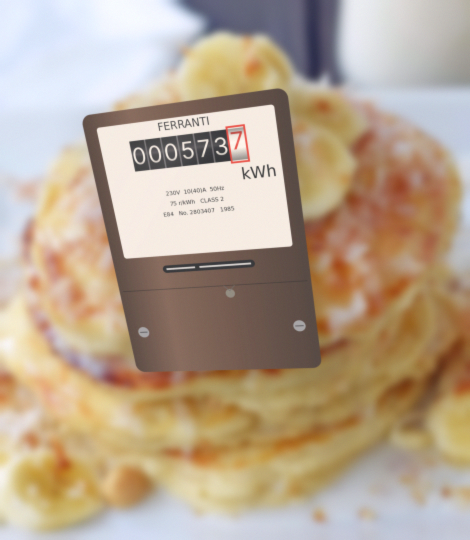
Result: 573.7 kWh
